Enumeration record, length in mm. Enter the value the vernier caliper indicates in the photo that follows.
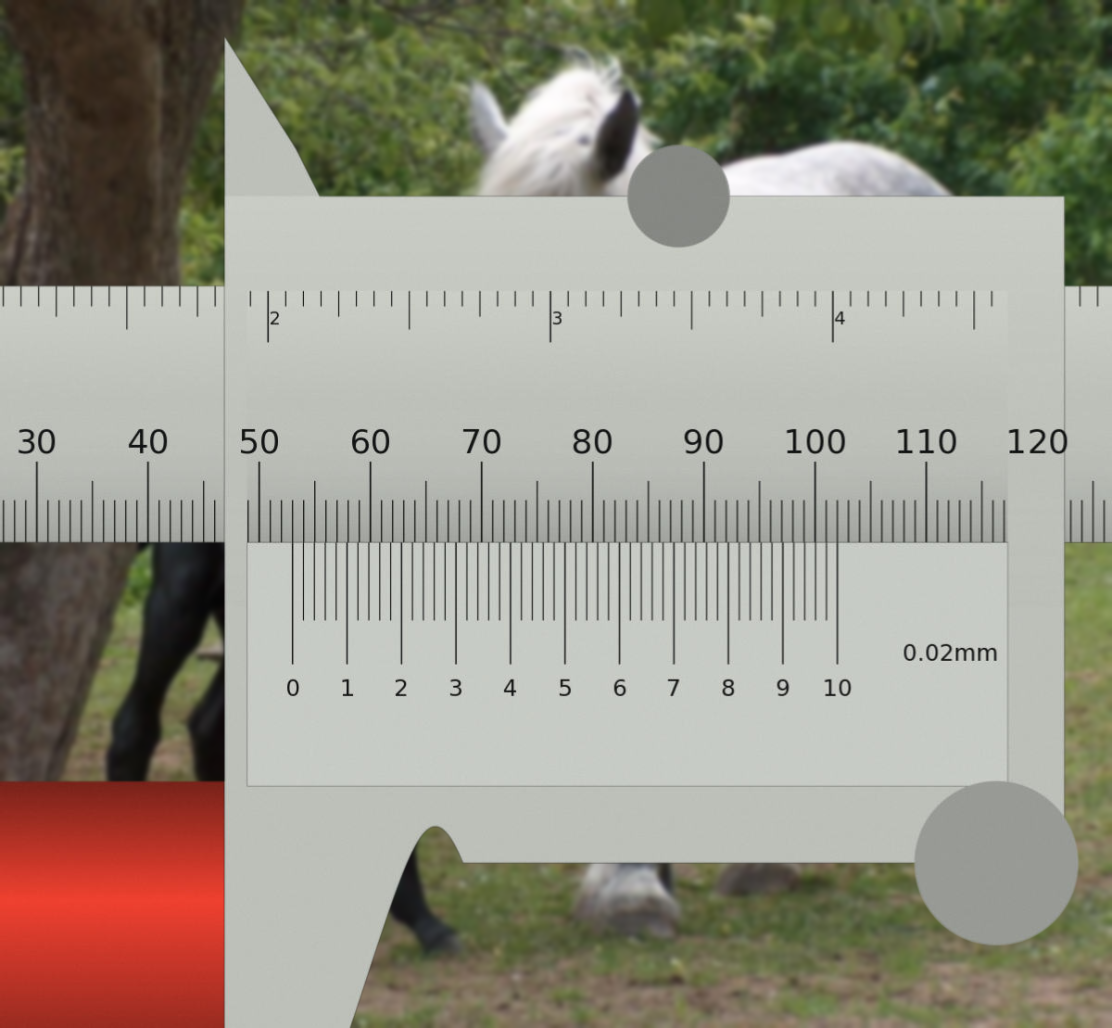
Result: 53.0 mm
